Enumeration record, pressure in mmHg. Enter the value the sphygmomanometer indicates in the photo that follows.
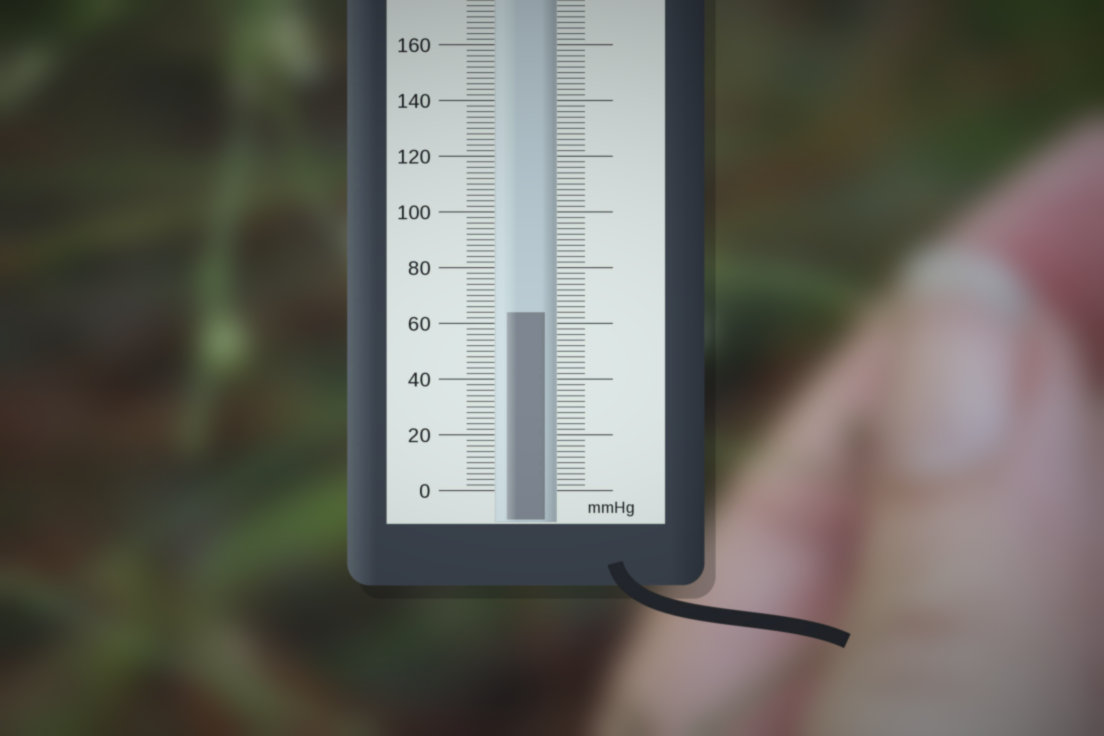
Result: 64 mmHg
